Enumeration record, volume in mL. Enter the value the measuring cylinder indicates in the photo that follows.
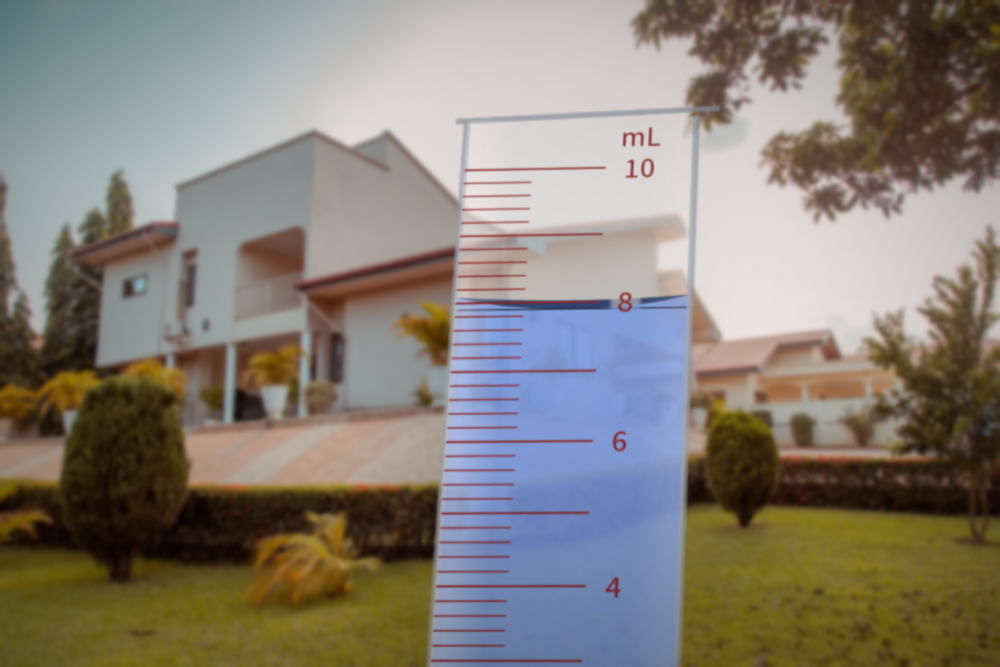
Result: 7.9 mL
